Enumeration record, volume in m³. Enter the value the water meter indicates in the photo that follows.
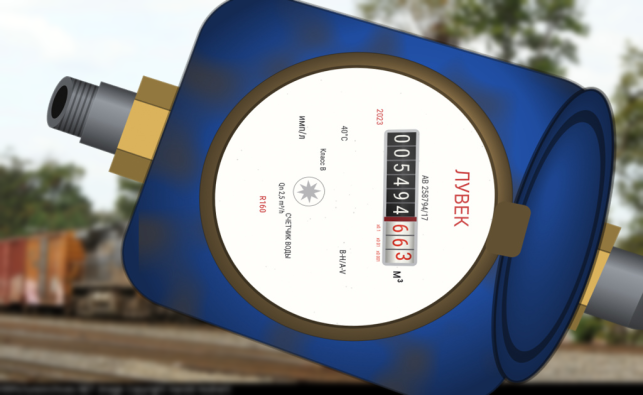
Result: 5494.663 m³
